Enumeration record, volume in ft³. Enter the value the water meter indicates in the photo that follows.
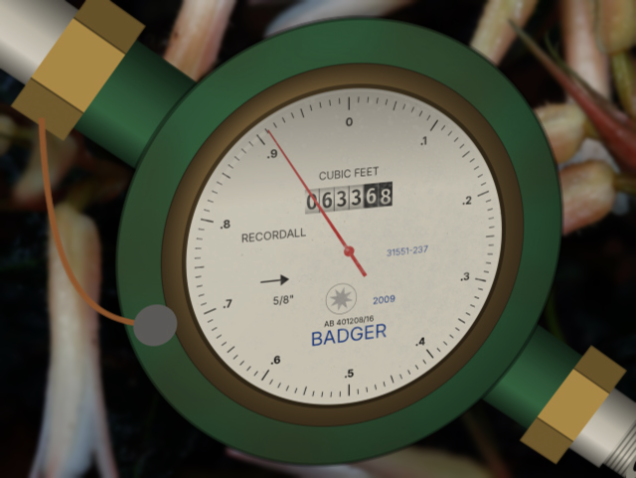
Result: 63367.91 ft³
